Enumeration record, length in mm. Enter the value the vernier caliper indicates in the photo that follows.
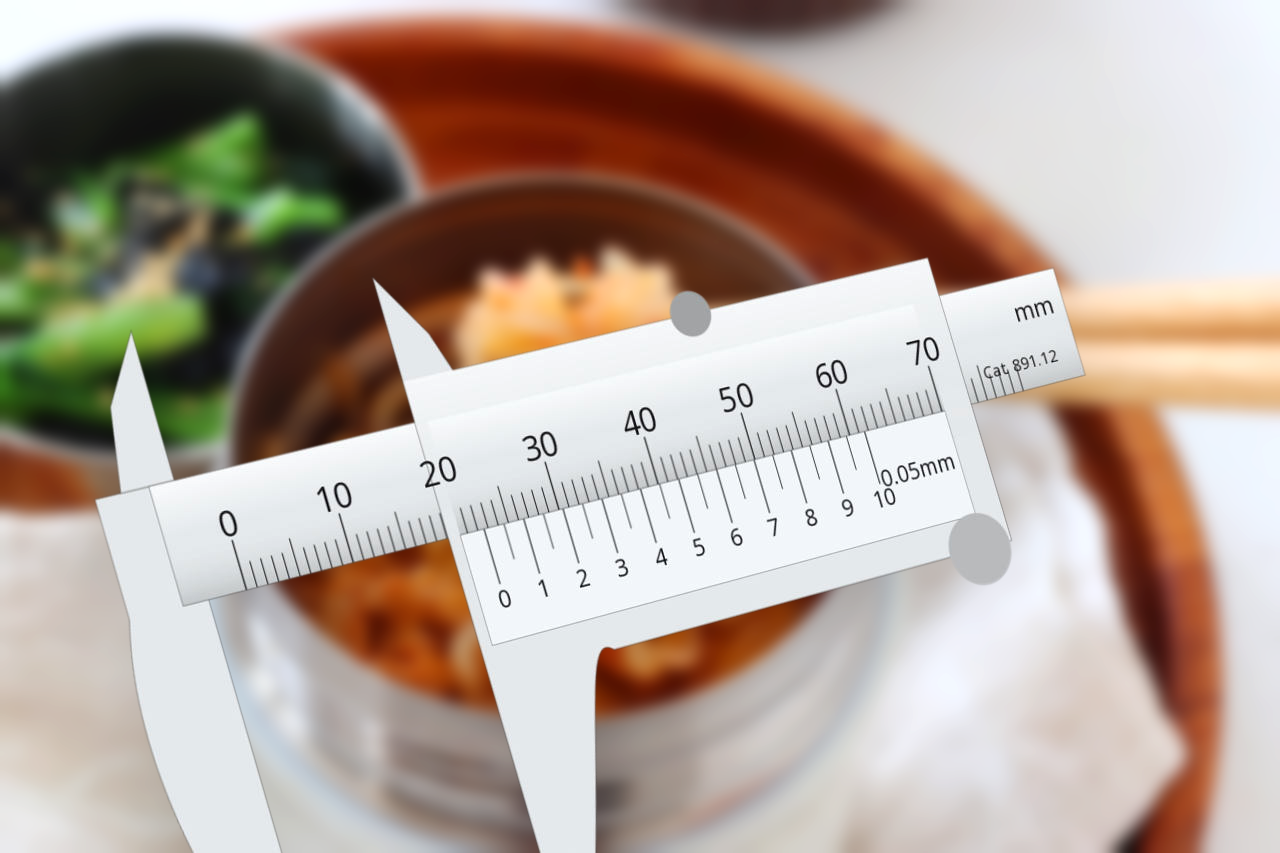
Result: 22.6 mm
